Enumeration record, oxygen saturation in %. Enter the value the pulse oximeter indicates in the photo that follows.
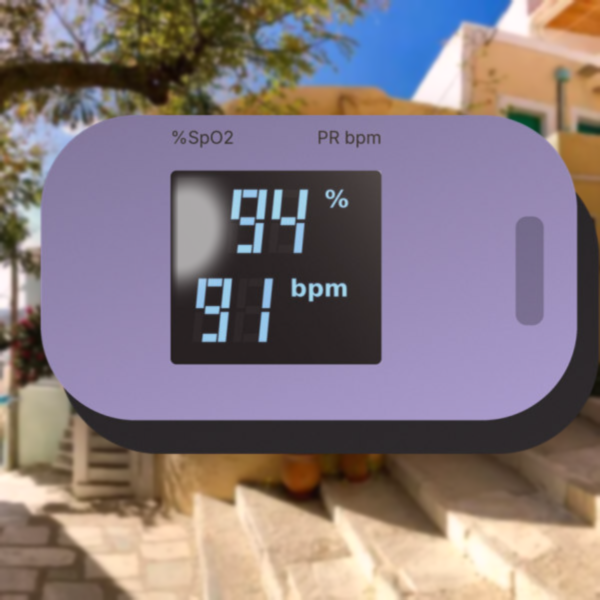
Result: 94 %
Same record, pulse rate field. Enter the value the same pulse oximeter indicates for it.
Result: 91 bpm
